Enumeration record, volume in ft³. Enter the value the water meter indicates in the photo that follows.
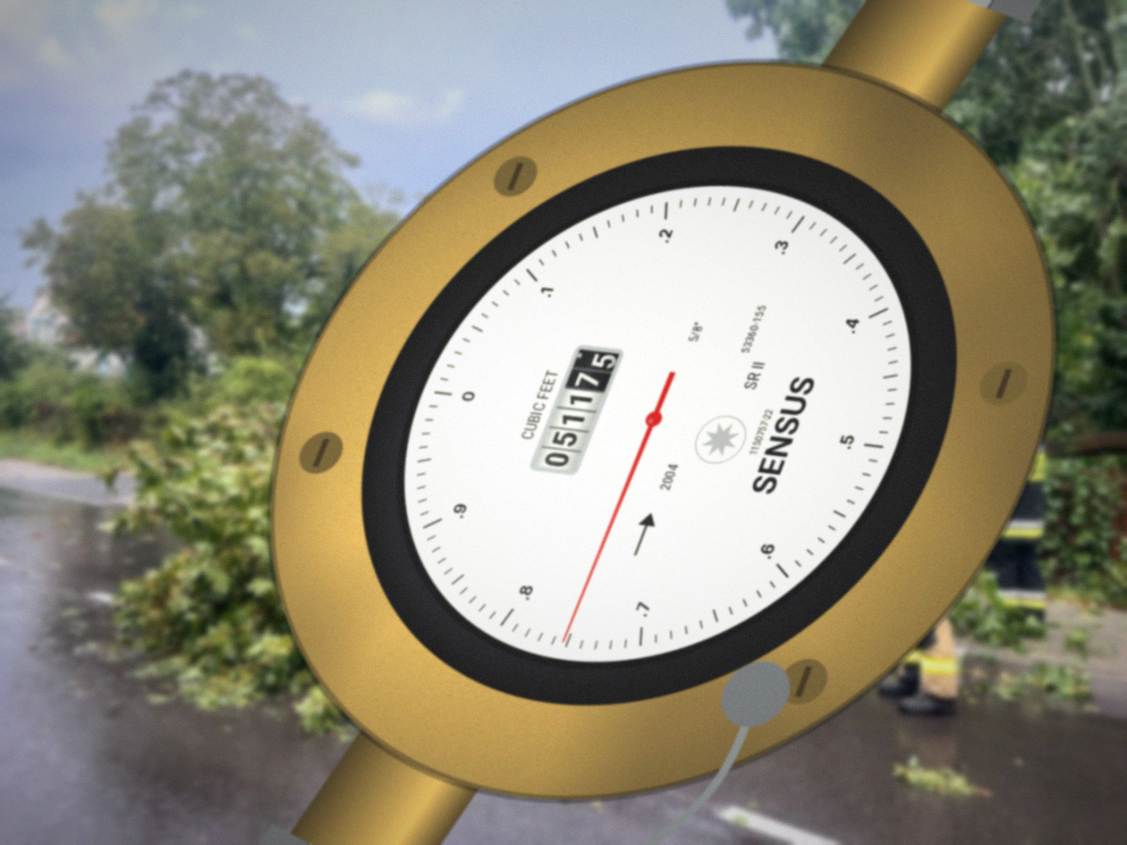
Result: 51174.75 ft³
